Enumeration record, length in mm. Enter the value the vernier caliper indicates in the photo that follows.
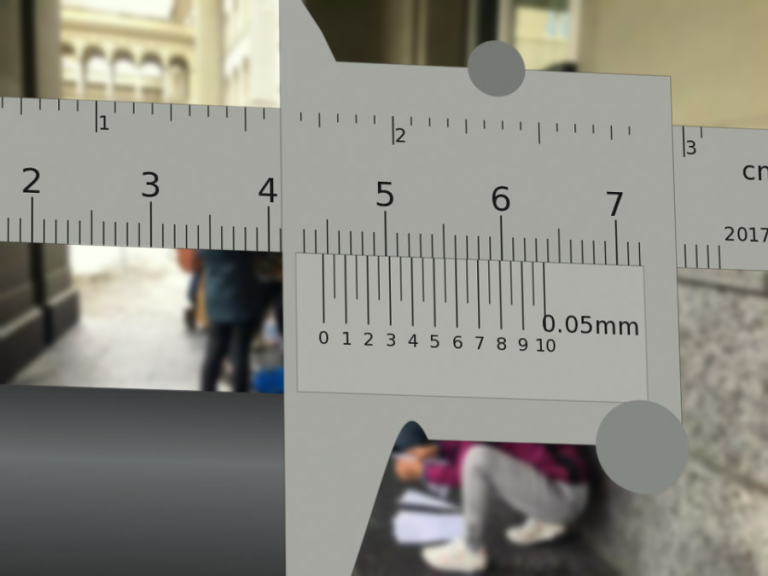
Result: 44.6 mm
